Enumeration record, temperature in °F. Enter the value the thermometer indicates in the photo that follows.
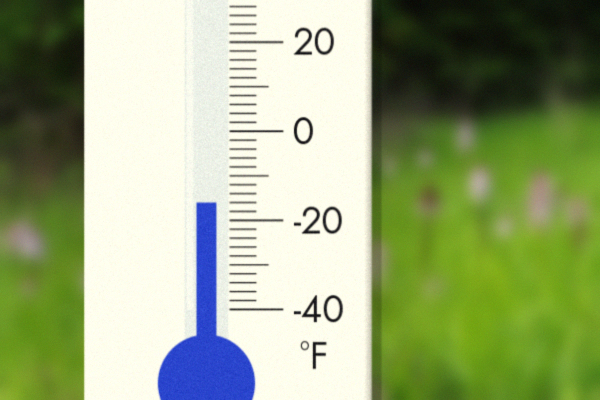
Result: -16 °F
